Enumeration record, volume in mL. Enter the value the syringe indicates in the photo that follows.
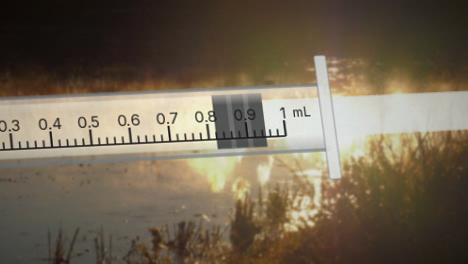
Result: 0.82 mL
